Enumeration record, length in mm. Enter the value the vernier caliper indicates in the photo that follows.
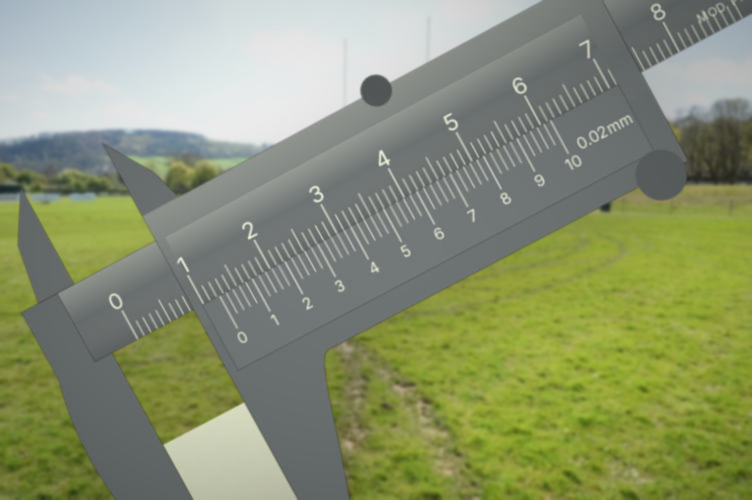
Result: 12.4 mm
